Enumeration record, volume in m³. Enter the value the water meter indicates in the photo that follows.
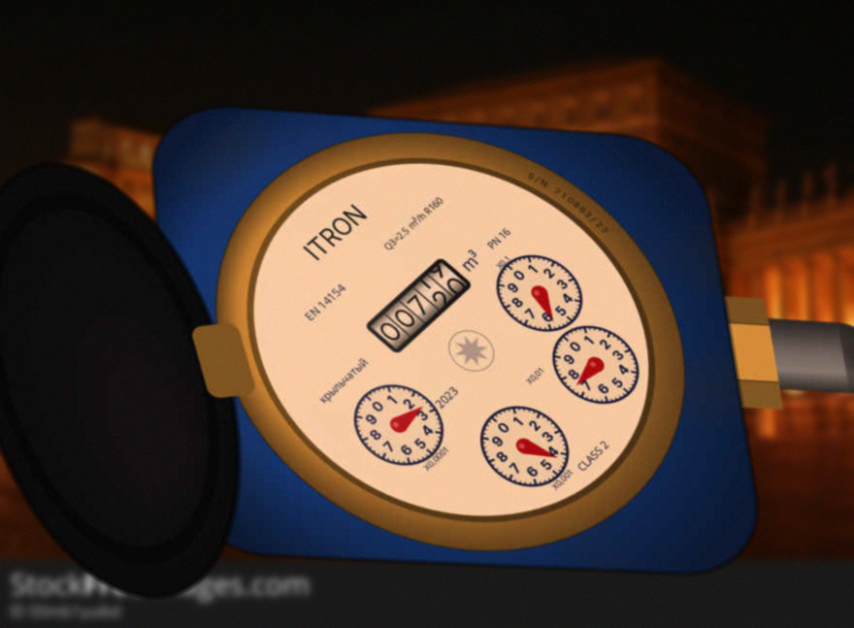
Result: 719.5742 m³
